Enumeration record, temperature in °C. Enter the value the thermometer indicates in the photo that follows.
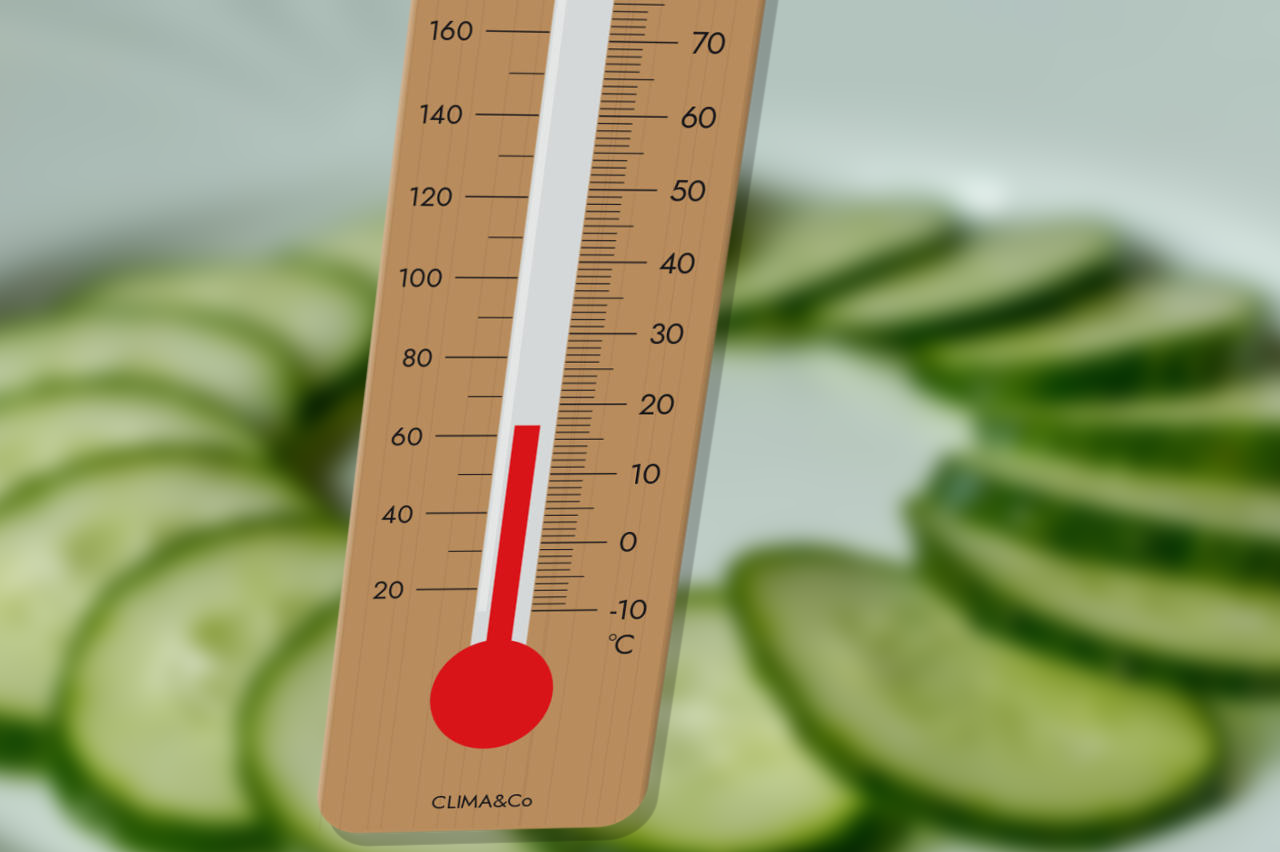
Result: 17 °C
